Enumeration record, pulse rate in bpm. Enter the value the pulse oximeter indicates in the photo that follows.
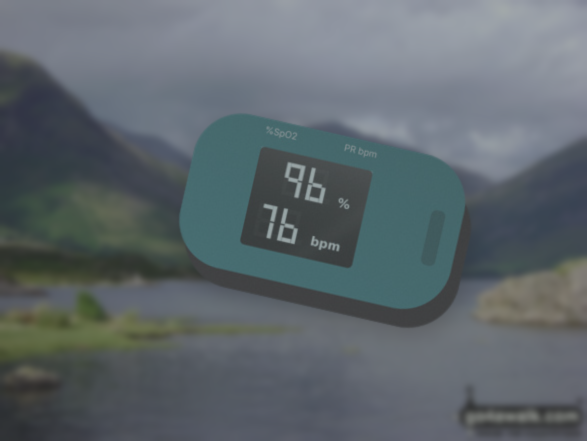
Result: 76 bpm
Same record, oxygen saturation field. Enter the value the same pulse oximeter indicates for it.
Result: 96 %
